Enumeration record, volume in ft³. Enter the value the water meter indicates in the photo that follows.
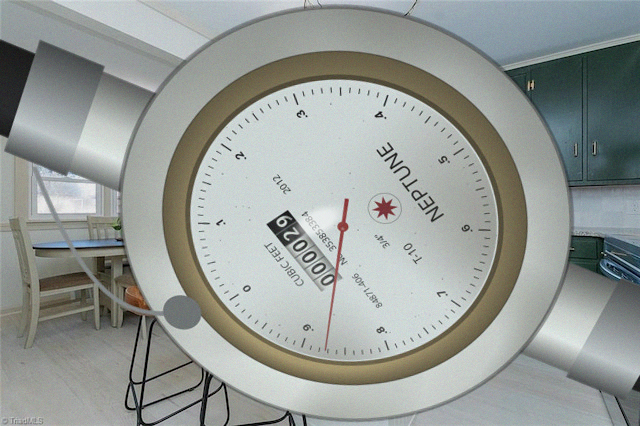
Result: 28.87 ft³
